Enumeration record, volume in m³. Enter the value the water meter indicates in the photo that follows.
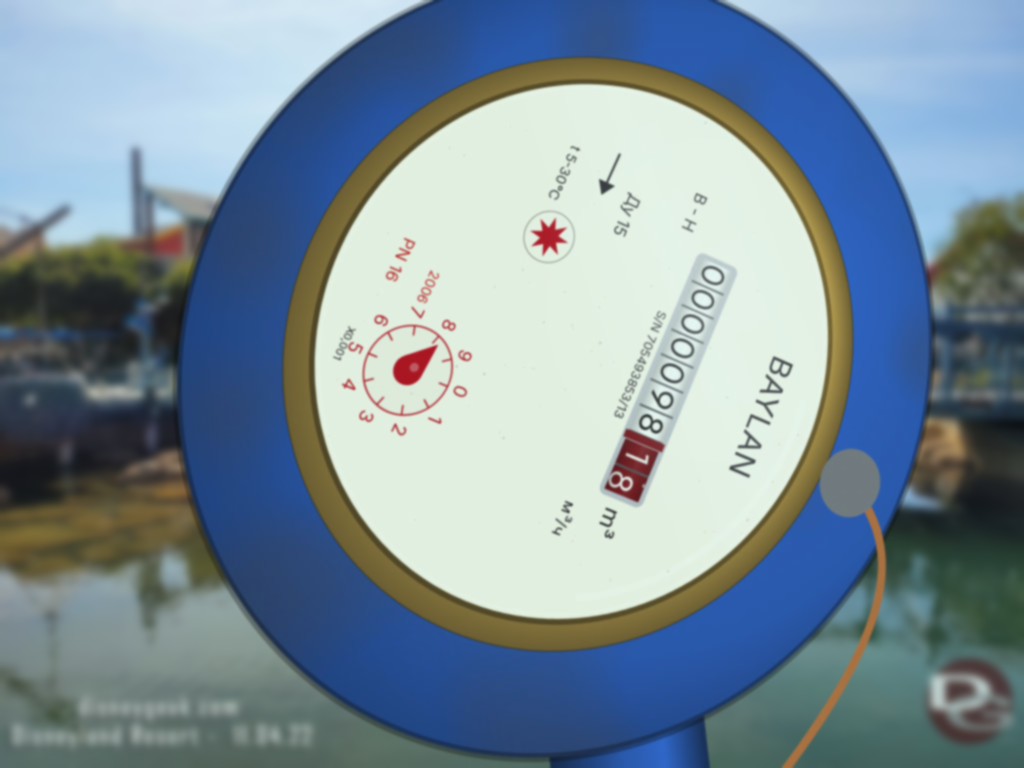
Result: 98.178 m³
